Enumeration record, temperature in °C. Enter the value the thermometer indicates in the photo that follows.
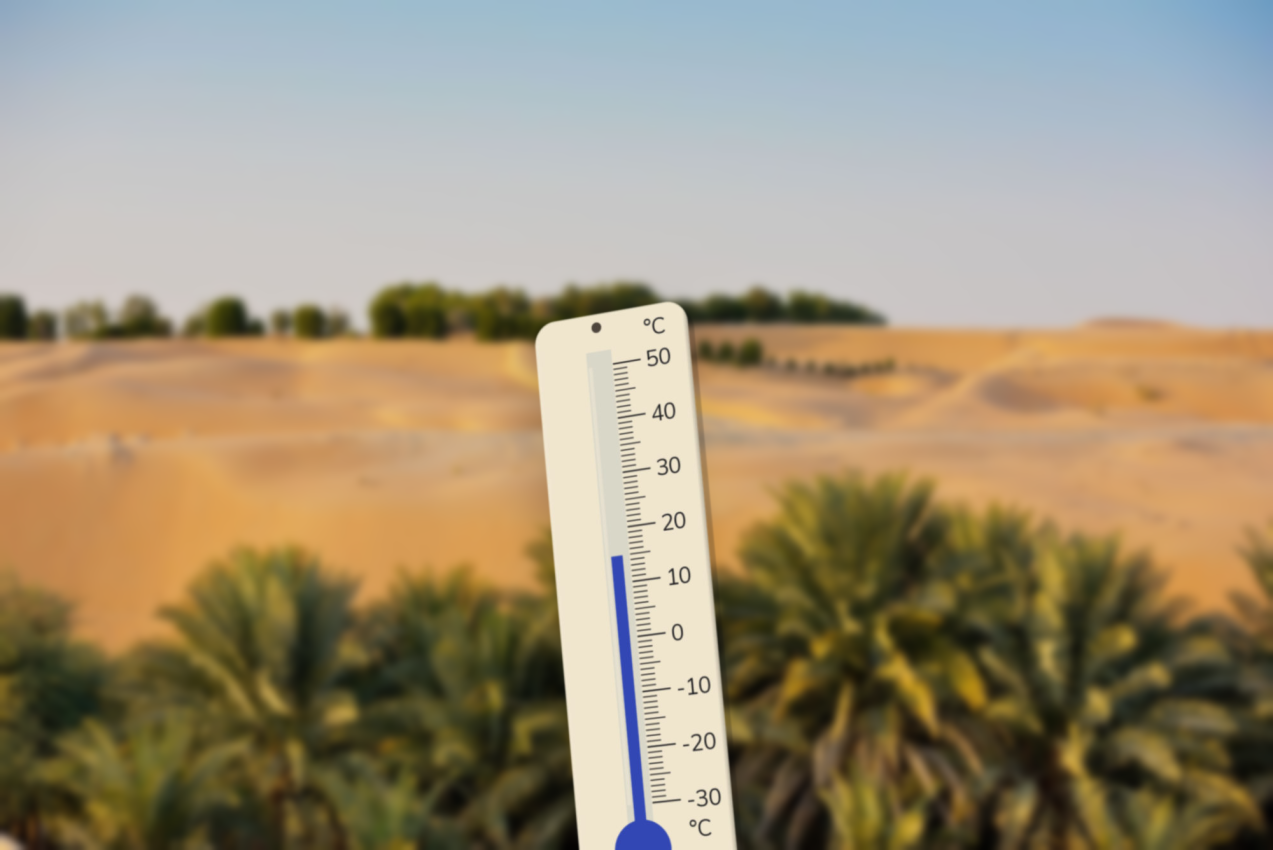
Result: 15 °C
